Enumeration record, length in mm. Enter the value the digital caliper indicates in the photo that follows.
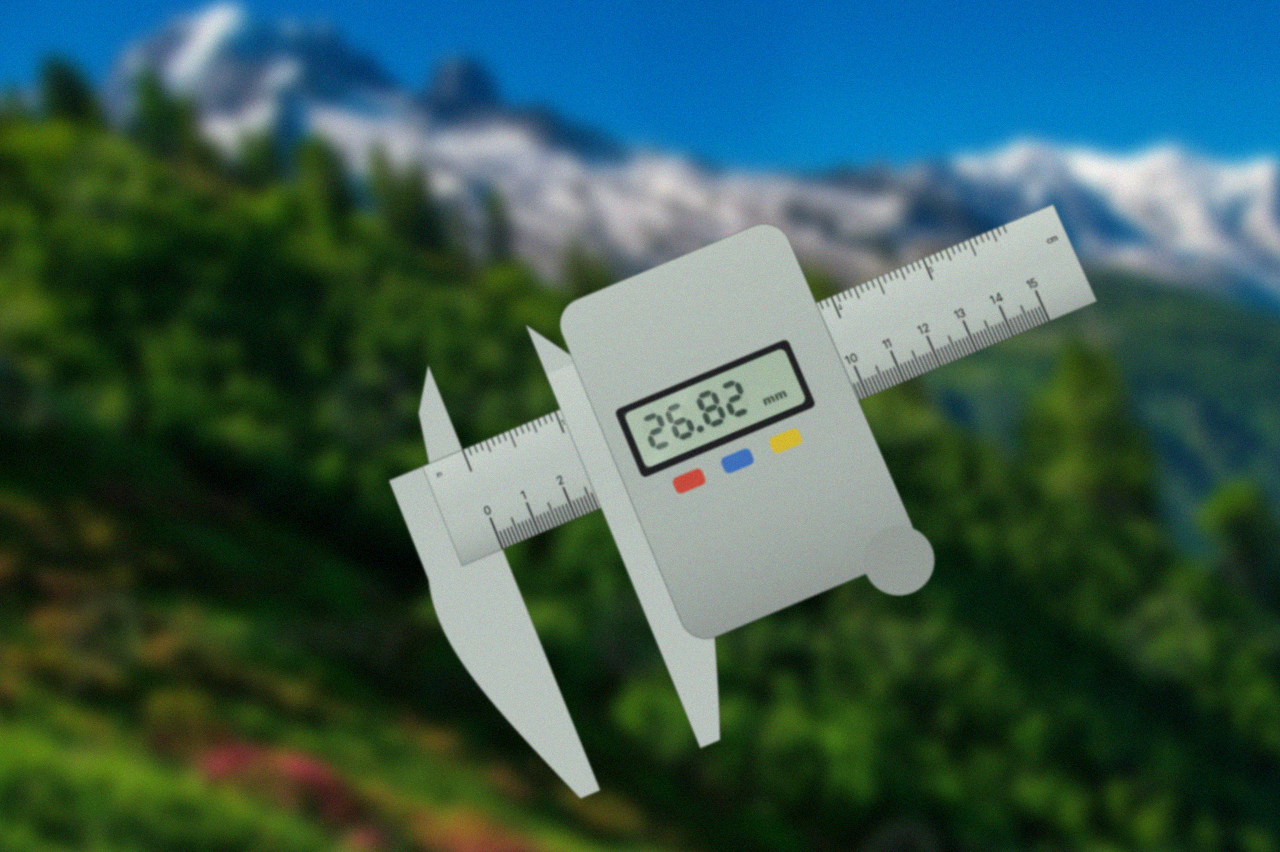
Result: 26.82 mm
